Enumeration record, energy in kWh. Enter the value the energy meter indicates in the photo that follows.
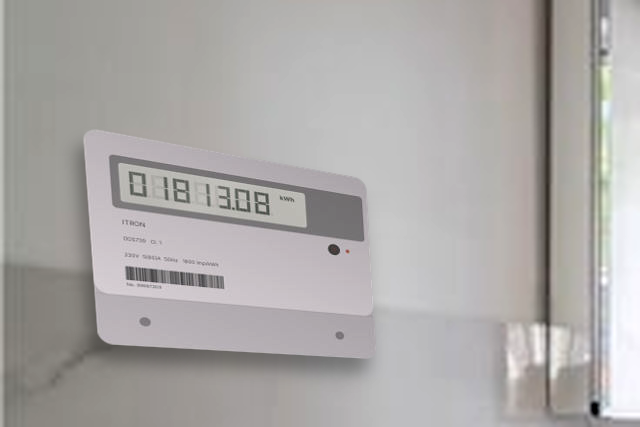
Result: 1813.08 kWh
